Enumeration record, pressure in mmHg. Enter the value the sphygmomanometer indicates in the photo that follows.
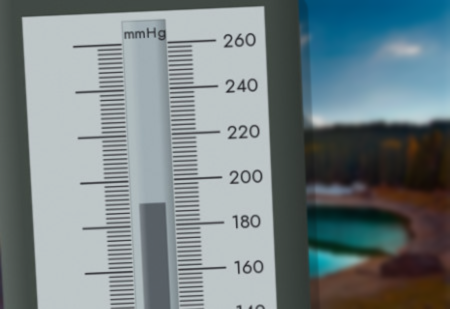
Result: 190 mmHg
